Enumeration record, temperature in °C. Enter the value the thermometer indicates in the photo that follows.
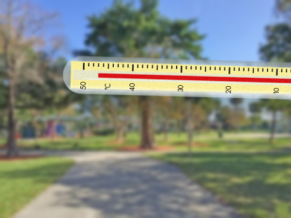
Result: 47 °C
